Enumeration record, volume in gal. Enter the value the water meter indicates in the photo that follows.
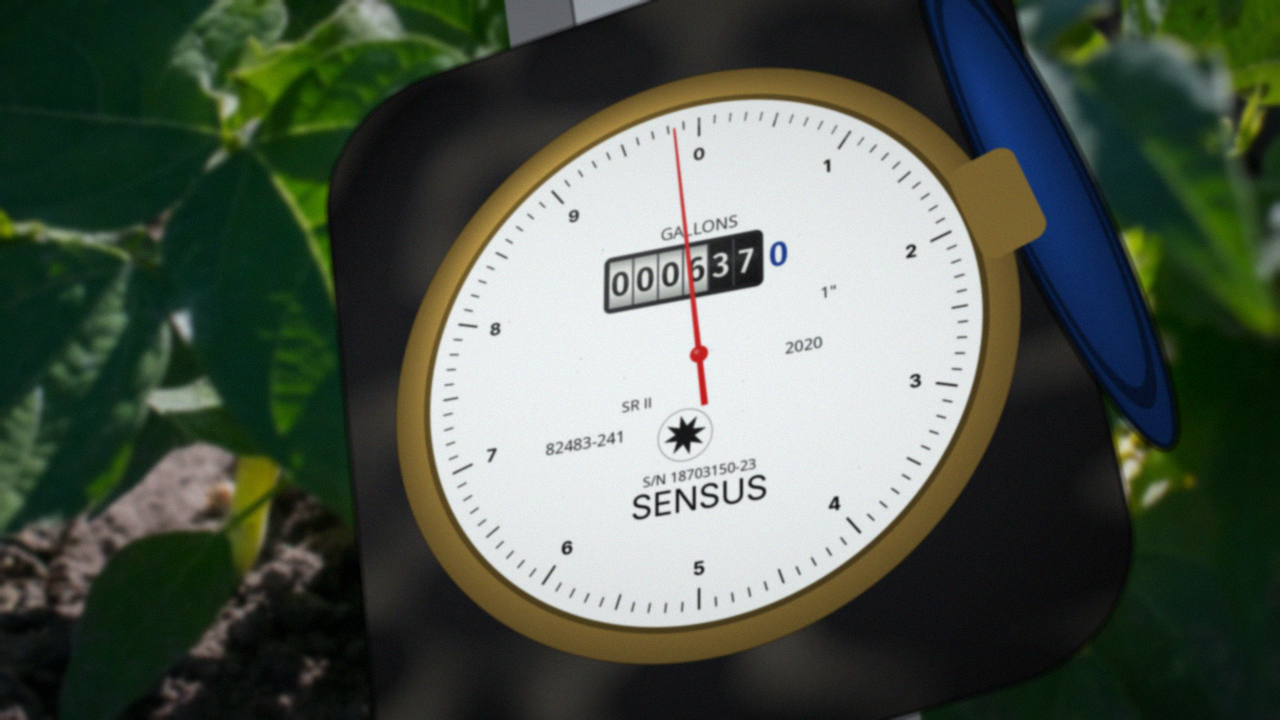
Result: 6369.8 gal
